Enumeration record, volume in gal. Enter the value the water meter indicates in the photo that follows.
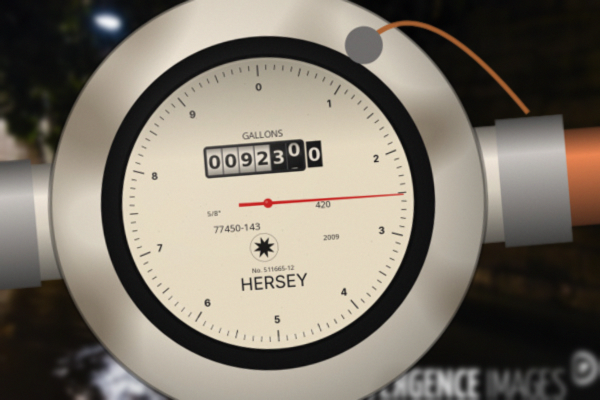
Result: 92302.5 gal
